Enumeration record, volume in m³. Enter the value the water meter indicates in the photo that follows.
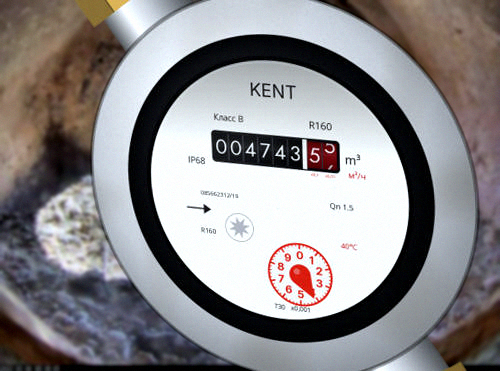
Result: 4743.554 m³
